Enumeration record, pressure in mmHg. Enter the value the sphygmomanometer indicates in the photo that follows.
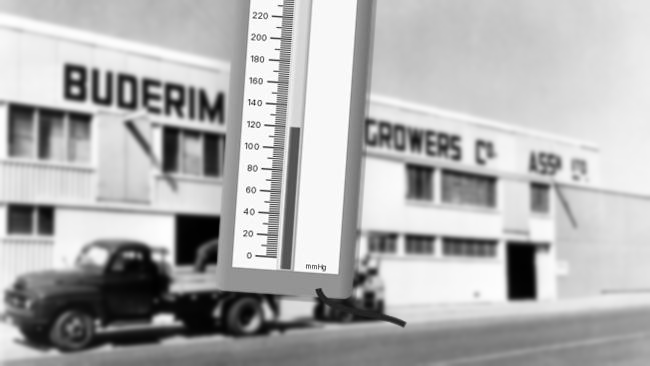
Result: 120 mmHg
